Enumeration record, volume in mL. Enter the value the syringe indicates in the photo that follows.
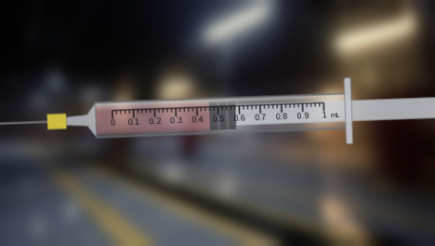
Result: 0.46 mL
